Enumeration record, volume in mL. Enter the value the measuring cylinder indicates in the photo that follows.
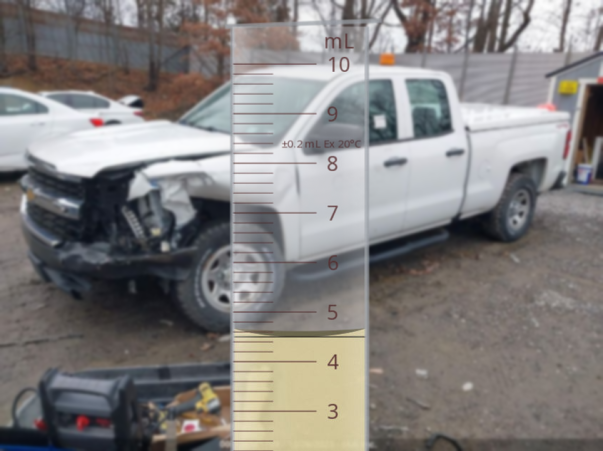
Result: 4.5 mL
